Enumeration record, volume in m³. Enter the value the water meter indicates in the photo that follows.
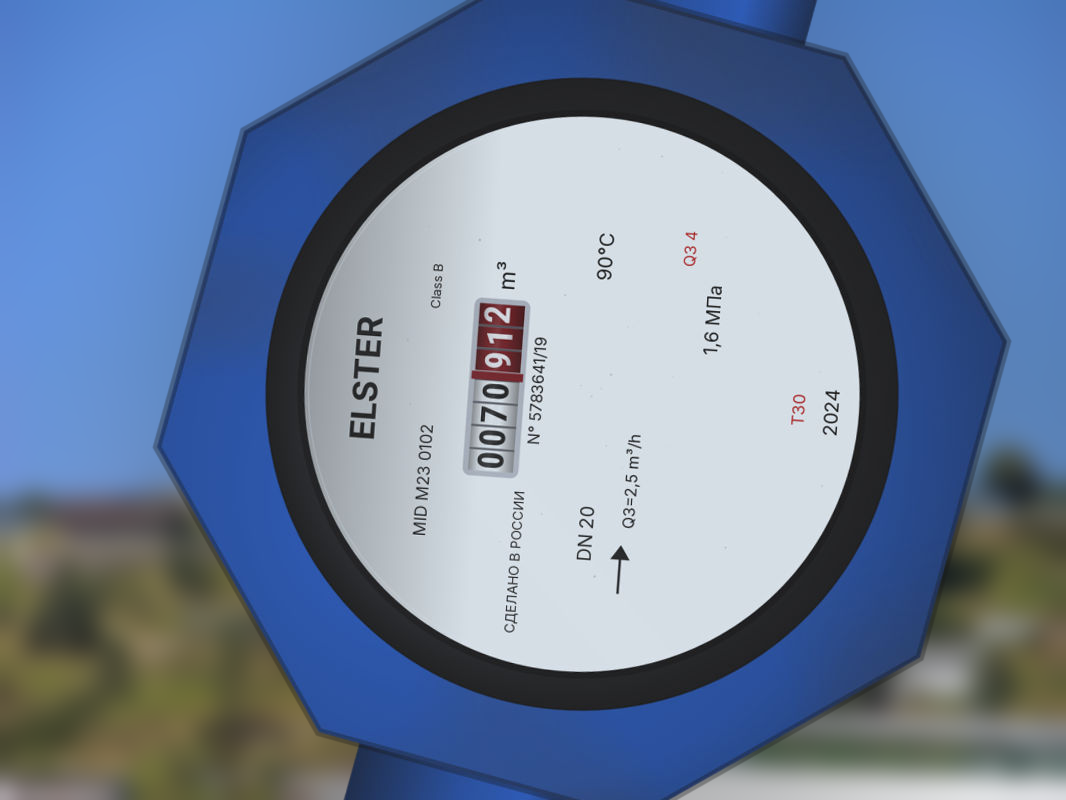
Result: 70.912 m³
